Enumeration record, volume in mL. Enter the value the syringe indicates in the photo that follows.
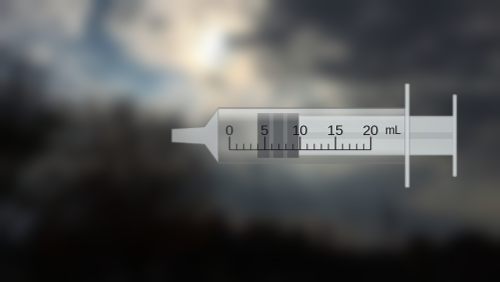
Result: 4 mL
